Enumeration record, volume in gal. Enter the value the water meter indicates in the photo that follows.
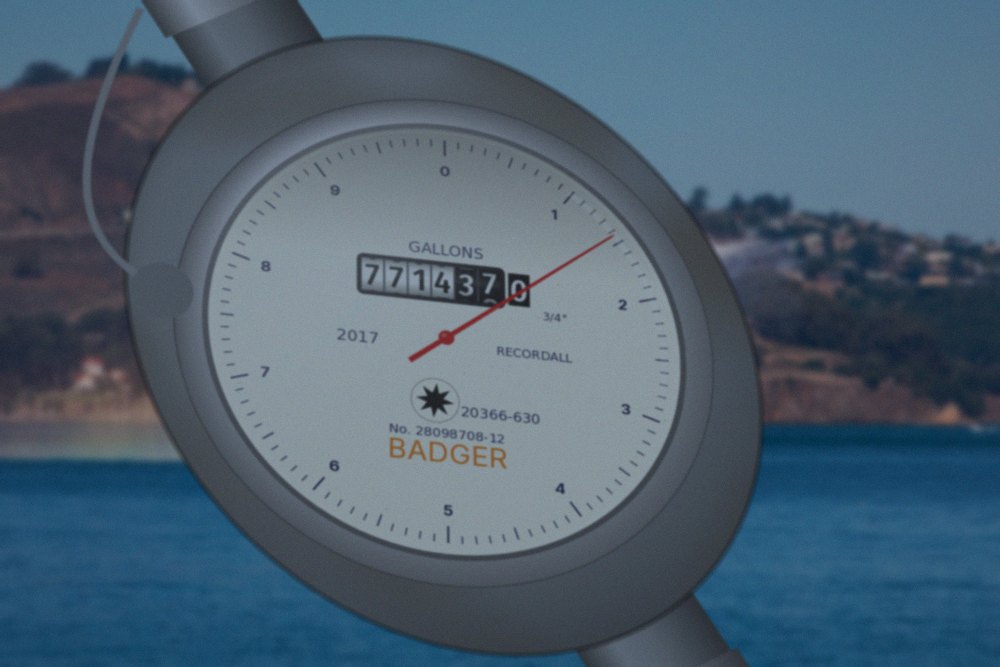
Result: 7714371.4 gal
